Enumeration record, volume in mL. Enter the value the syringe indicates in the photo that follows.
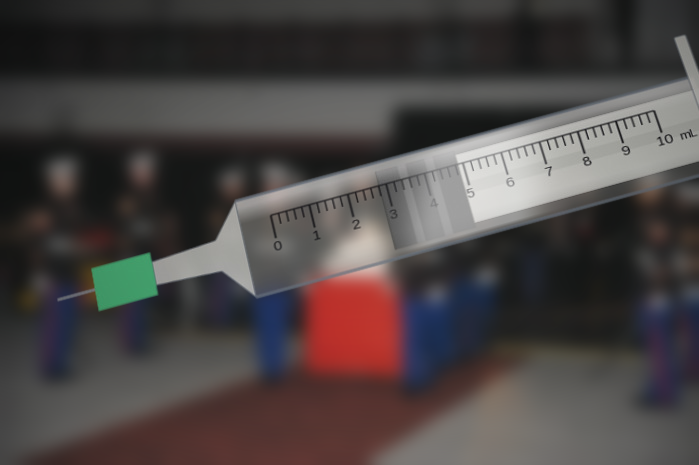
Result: 2.8 mL
